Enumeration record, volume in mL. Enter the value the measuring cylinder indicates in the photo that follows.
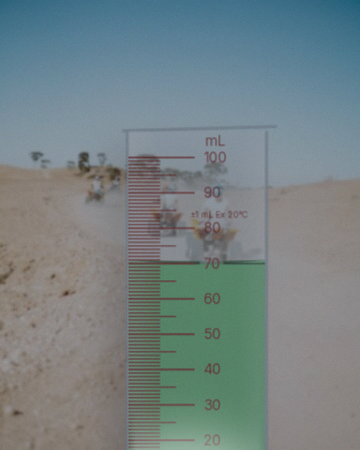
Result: 70 mL
